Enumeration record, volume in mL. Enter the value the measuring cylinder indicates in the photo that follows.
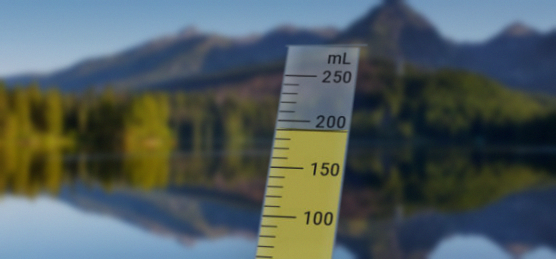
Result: 190 mL
